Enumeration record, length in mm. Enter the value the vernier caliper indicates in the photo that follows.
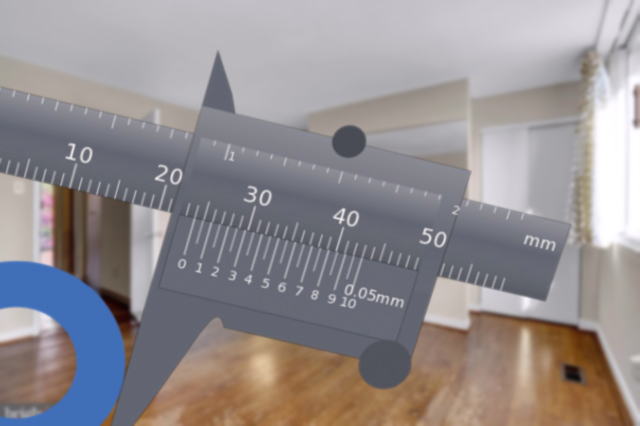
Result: 24.0 mm
